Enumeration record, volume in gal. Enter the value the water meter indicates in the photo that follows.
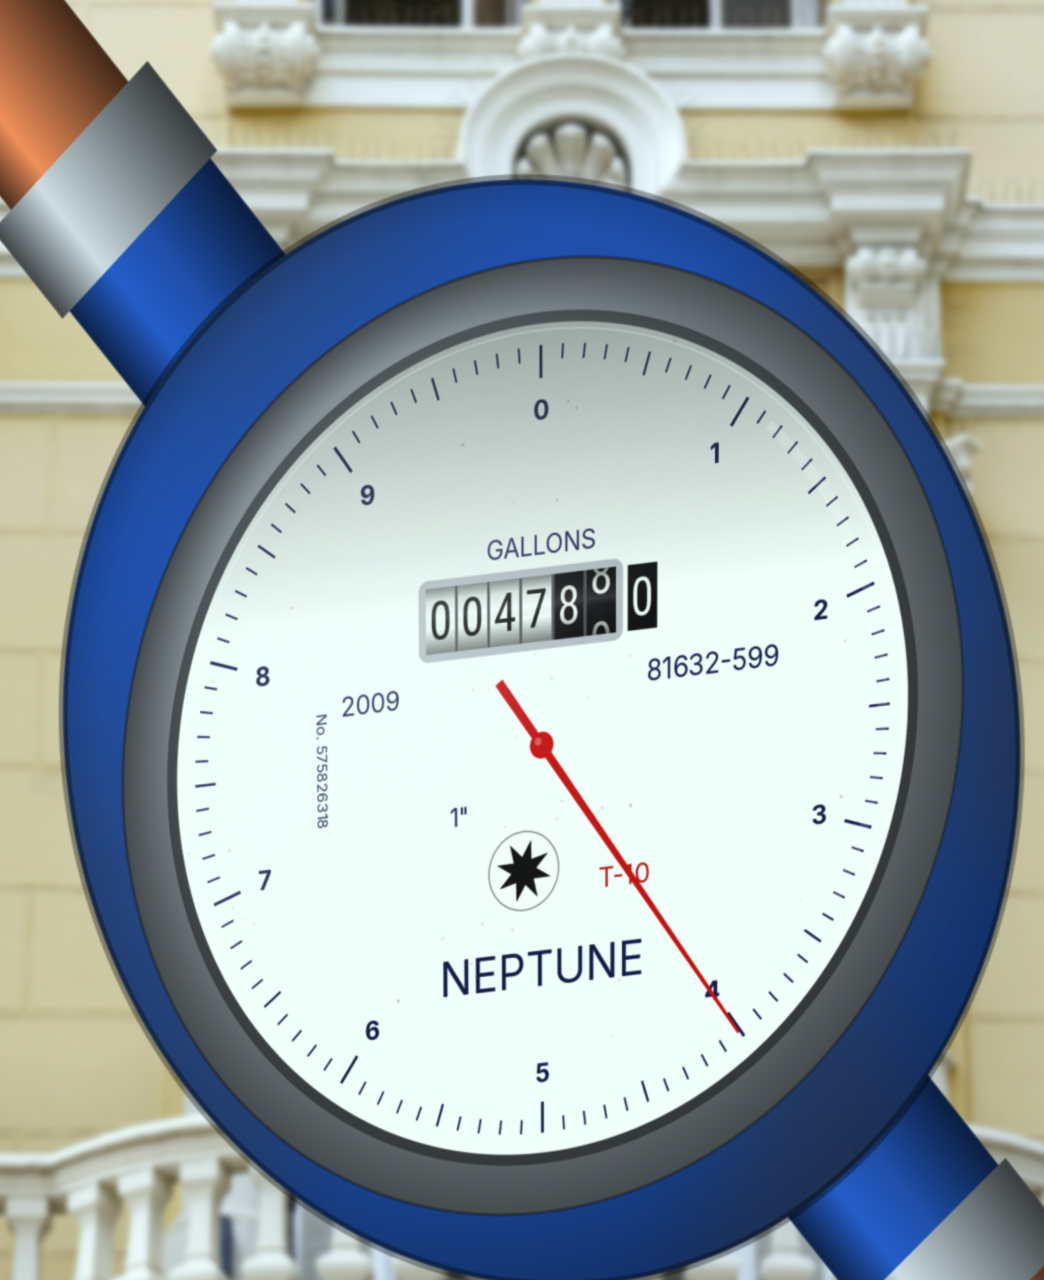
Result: 47884.0 gal
